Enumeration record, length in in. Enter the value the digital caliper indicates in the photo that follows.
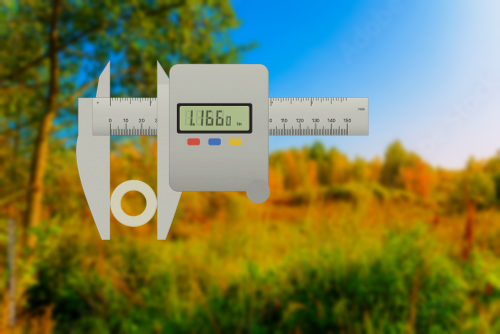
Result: 1.1660 in
